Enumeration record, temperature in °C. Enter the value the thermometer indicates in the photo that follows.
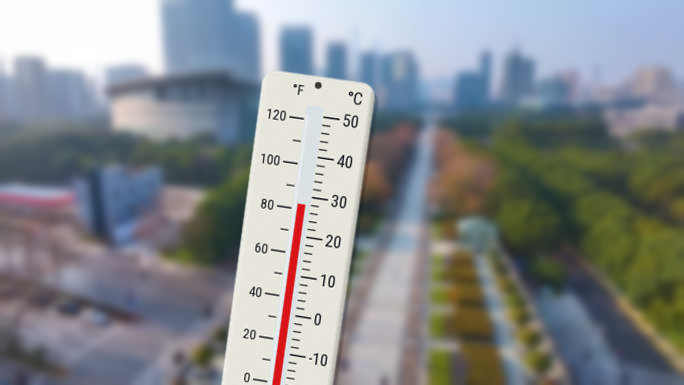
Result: 28 °C
